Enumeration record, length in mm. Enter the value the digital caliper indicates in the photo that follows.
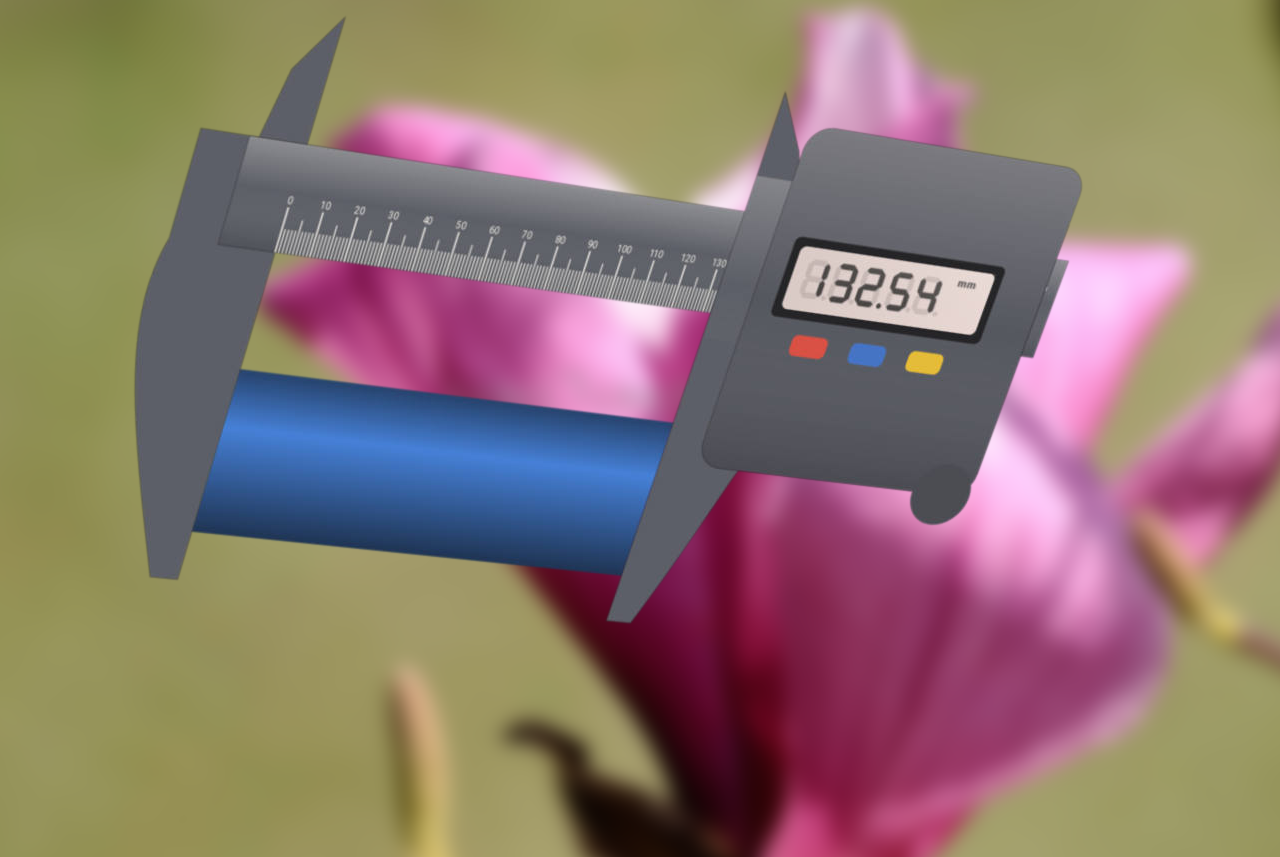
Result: 132.54 mm
